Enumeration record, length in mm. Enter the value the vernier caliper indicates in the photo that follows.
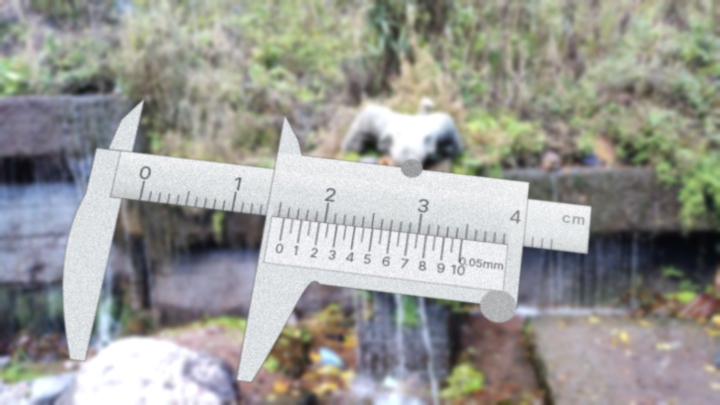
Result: 15.6 mm
